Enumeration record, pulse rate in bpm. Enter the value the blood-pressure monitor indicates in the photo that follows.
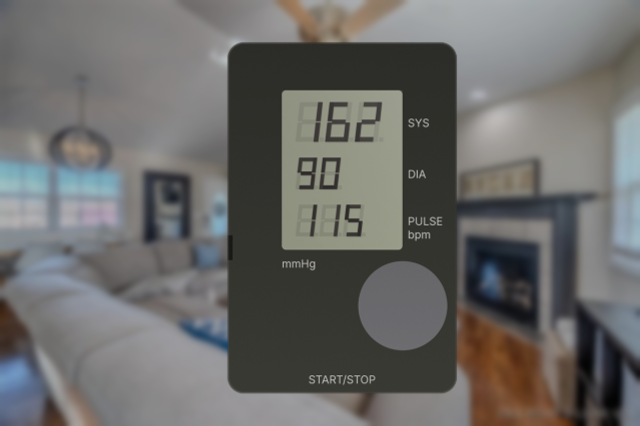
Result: 115 bpm
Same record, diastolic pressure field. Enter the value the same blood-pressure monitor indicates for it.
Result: 90 mmHg
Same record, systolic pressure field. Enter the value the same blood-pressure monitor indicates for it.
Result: 162 mmHg
